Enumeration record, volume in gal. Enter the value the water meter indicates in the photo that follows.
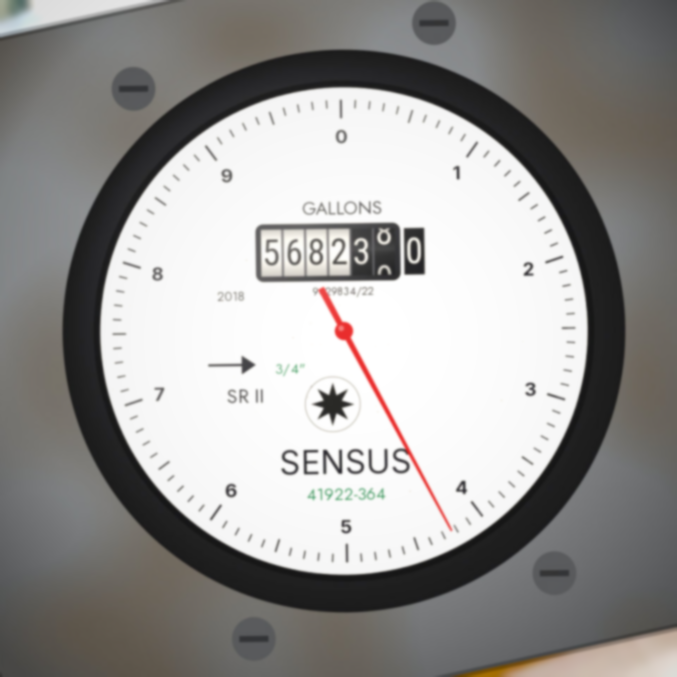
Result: 5682384.2 gal
